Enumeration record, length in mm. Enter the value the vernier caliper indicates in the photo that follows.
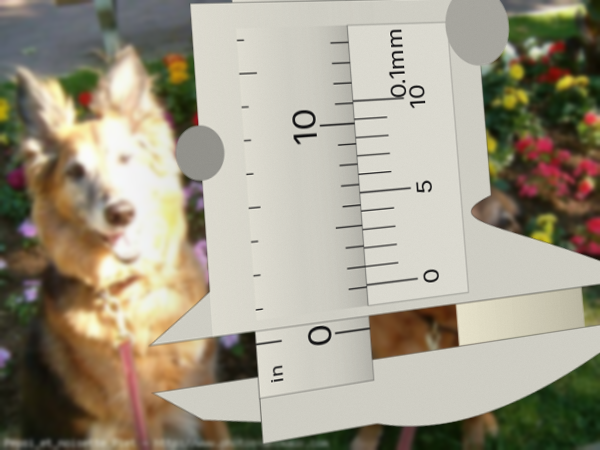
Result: 2.1 mm
